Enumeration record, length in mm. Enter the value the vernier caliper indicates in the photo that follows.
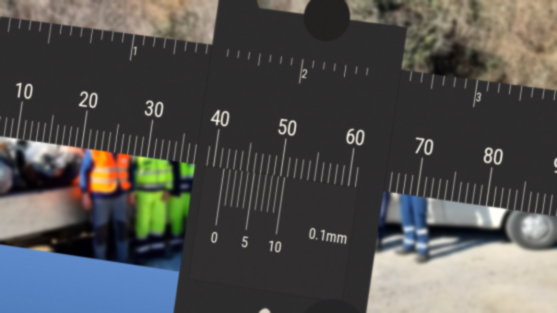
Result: 41.6 mm
